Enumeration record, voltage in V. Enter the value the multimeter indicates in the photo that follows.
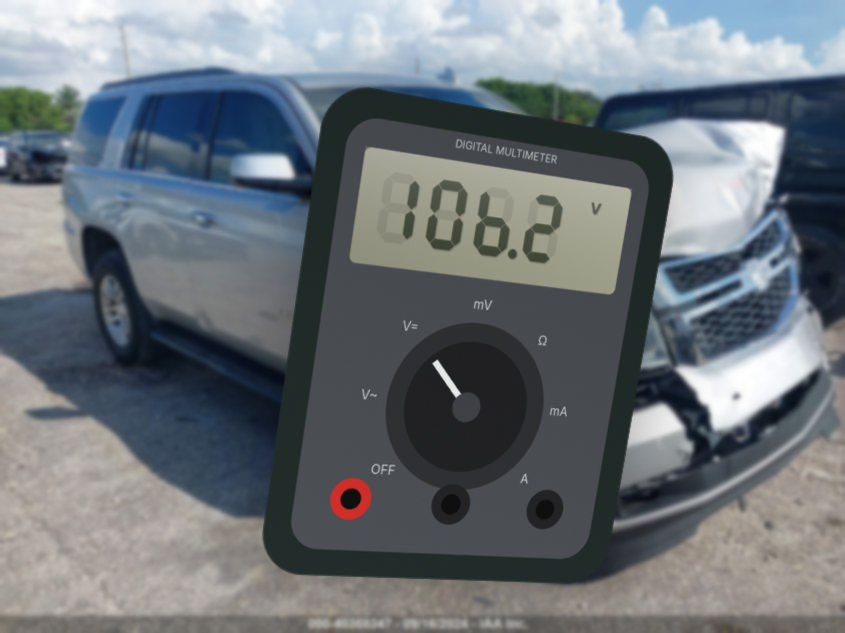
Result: 106.2 V
